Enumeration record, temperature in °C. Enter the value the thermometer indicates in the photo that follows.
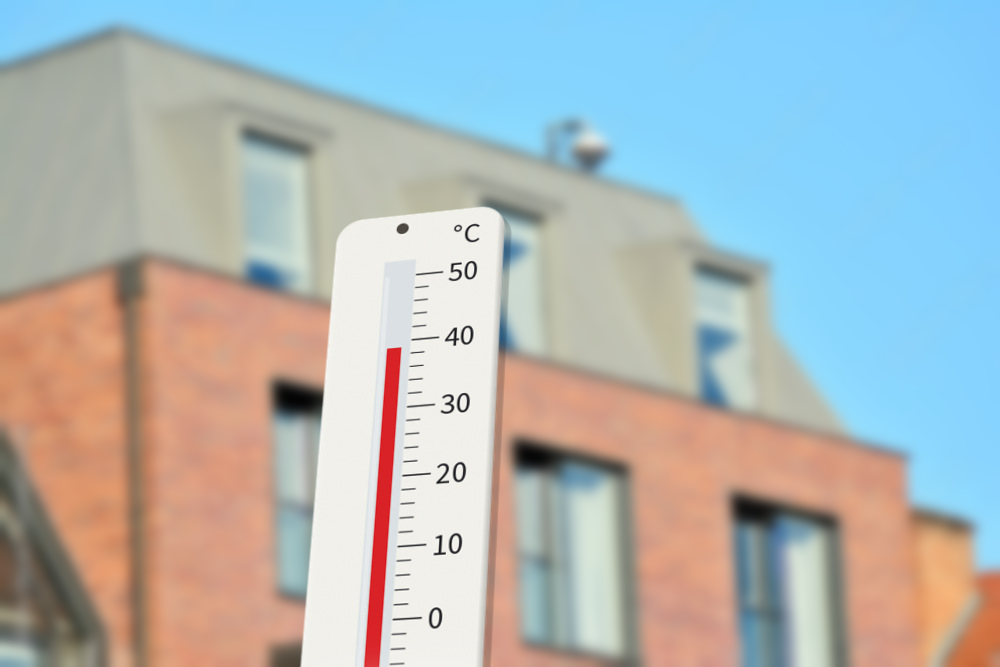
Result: 39 °C
